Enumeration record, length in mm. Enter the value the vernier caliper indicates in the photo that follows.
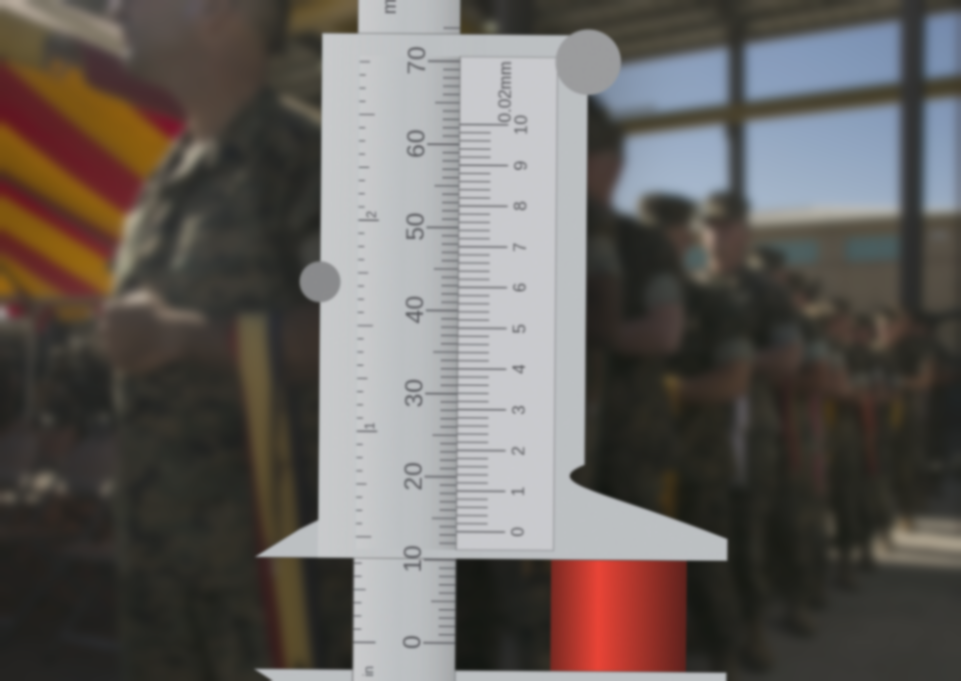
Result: 13.4 mm
